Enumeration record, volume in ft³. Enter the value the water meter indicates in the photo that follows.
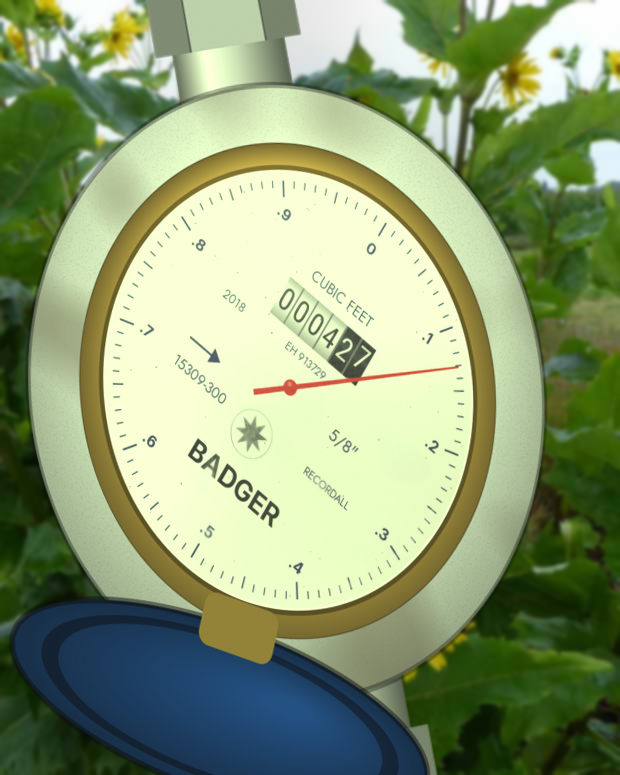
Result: 427.13 ft³
